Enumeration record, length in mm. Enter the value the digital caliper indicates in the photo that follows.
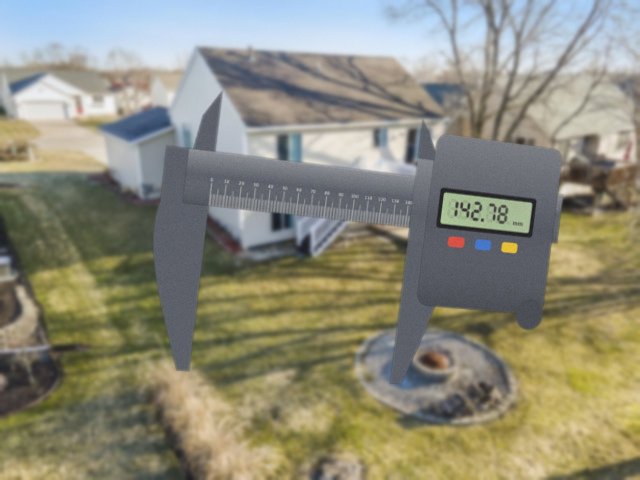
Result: 142.78 mm
